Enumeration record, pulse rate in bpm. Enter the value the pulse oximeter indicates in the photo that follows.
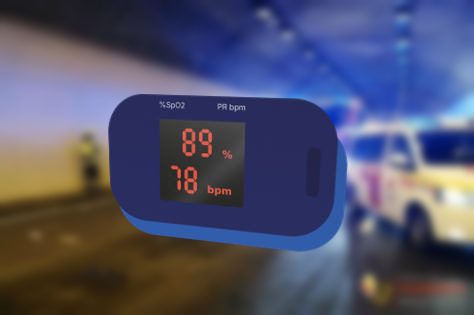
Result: 78 bpm
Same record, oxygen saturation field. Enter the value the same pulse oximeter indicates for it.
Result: 89 %
